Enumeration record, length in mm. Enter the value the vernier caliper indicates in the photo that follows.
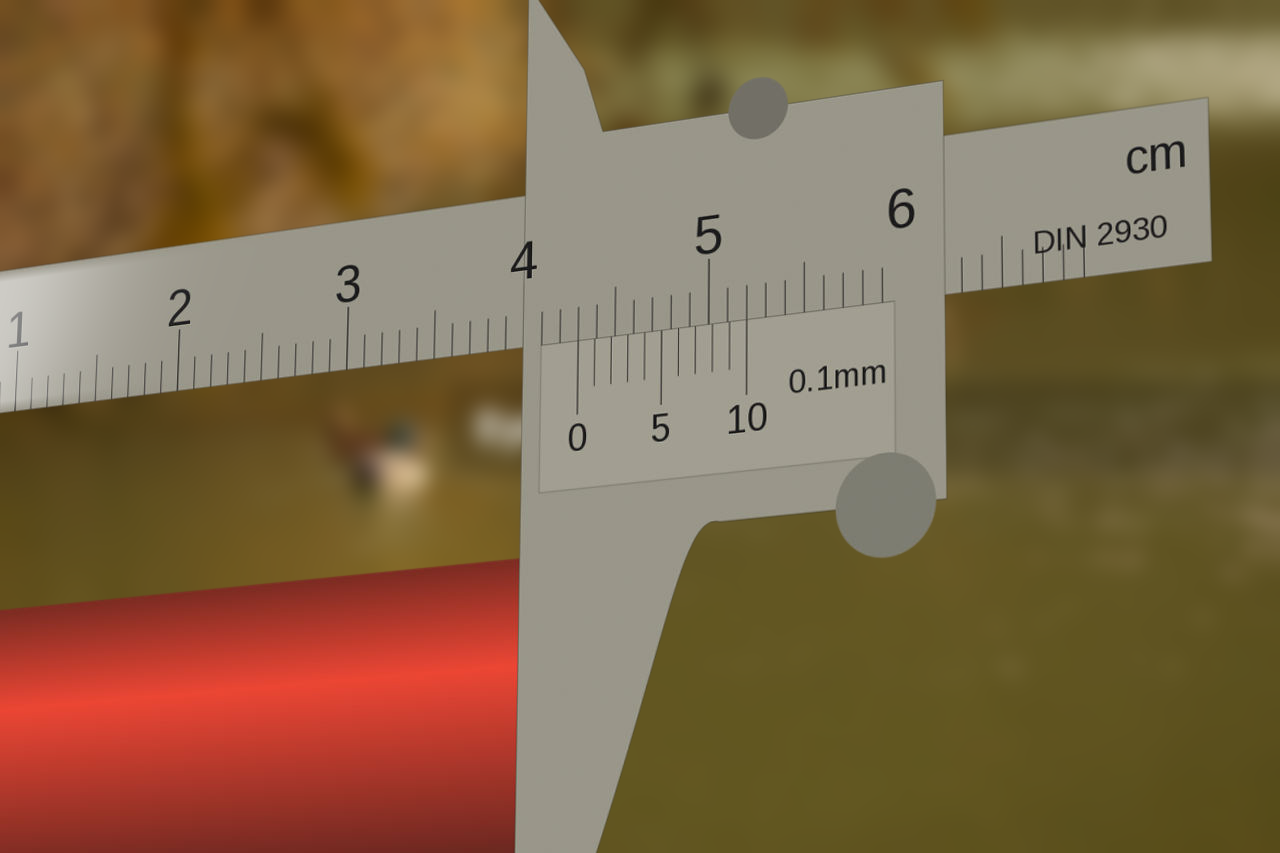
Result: 43.0 mm
